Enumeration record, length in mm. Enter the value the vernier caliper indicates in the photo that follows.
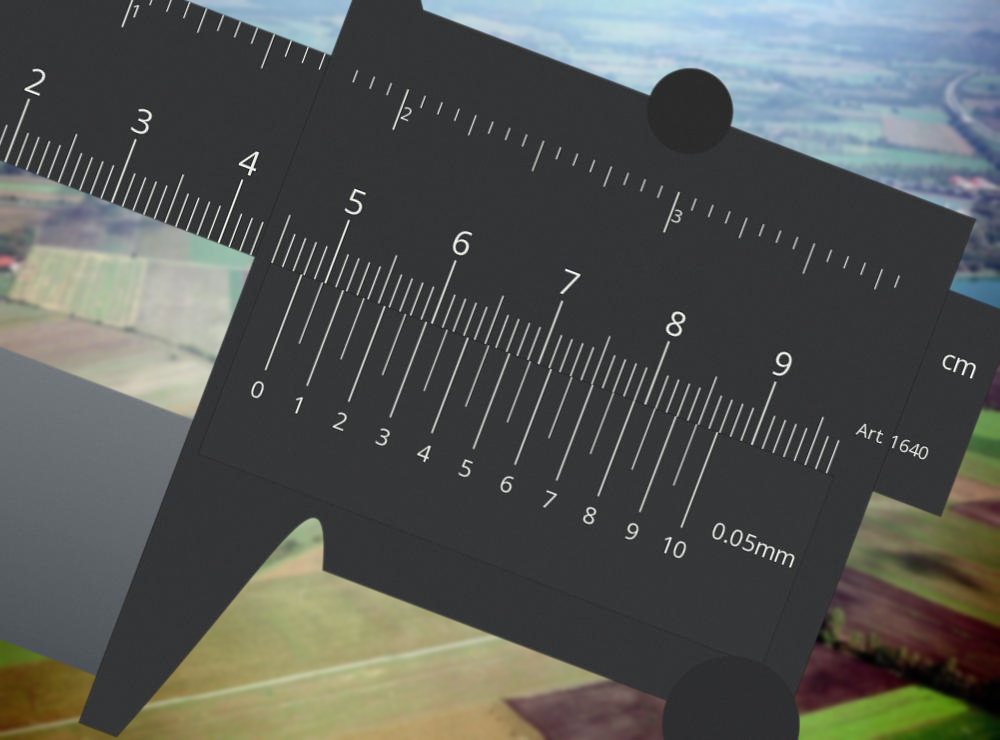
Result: 47.8 mm
